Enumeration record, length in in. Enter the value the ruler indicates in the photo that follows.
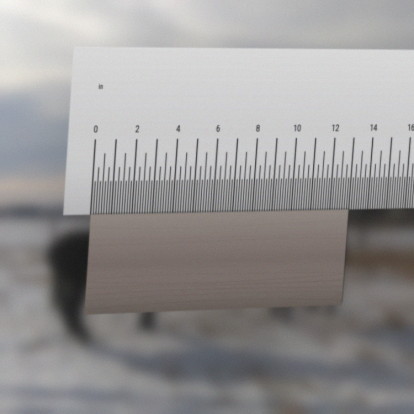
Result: 13 in
